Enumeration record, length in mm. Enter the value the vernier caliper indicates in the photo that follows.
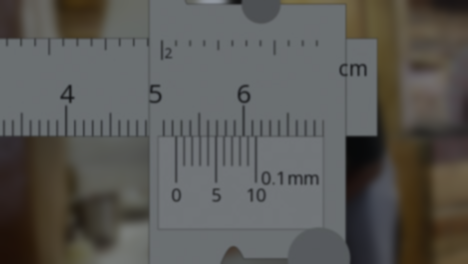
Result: 52.4 mm
